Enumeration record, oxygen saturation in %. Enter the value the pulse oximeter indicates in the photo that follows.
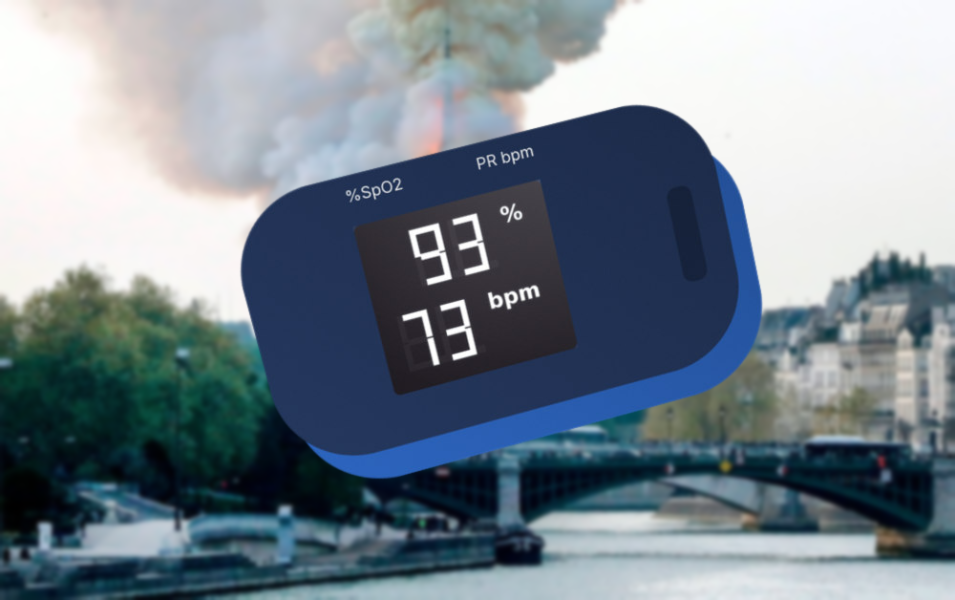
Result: 93 %
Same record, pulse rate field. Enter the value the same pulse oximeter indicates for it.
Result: 73 bpm
